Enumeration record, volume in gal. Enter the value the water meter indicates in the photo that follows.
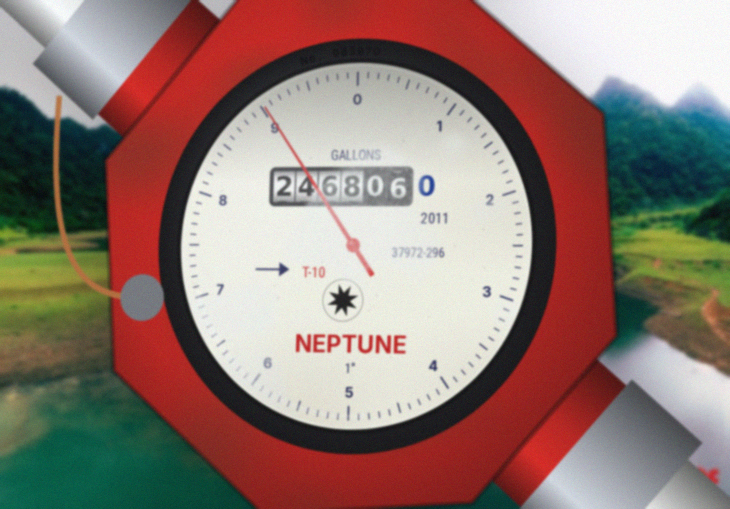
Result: 2468059.0 gal
